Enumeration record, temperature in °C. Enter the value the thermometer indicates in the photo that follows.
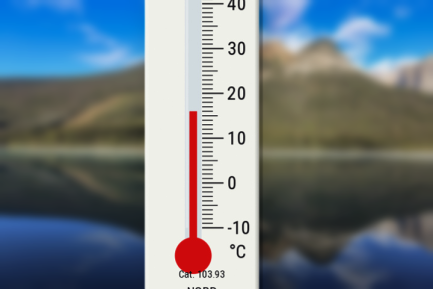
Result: 16 °C
